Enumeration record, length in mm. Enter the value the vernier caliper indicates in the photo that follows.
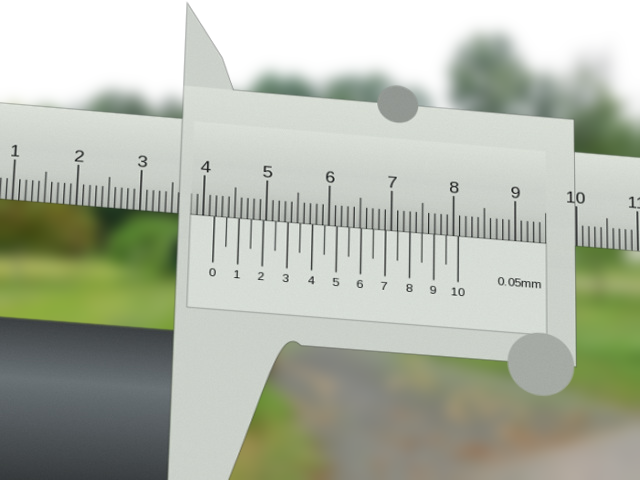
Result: 41.8 mm
